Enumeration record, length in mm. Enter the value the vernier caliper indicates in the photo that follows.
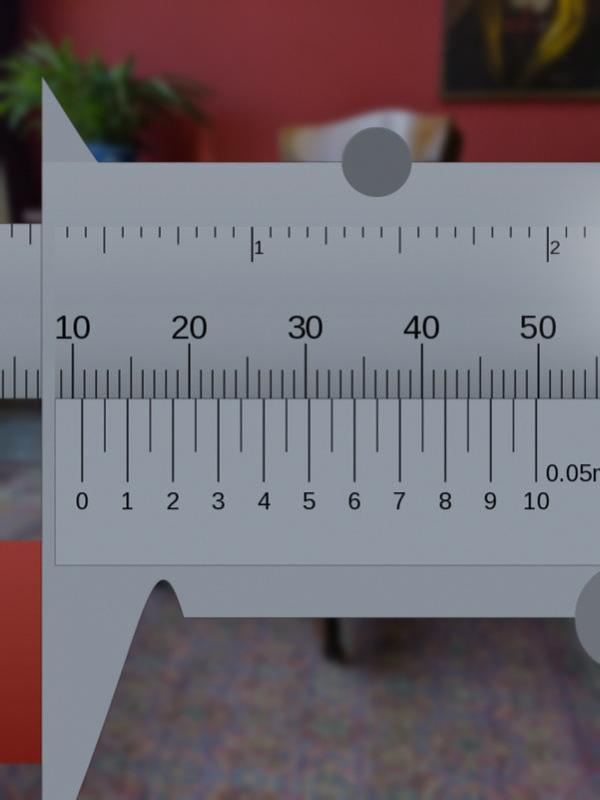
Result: 10.8 mm
